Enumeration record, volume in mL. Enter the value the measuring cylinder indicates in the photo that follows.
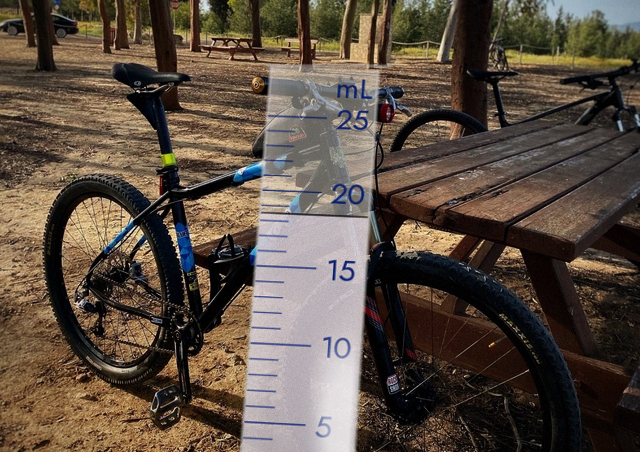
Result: 18.5 mL
